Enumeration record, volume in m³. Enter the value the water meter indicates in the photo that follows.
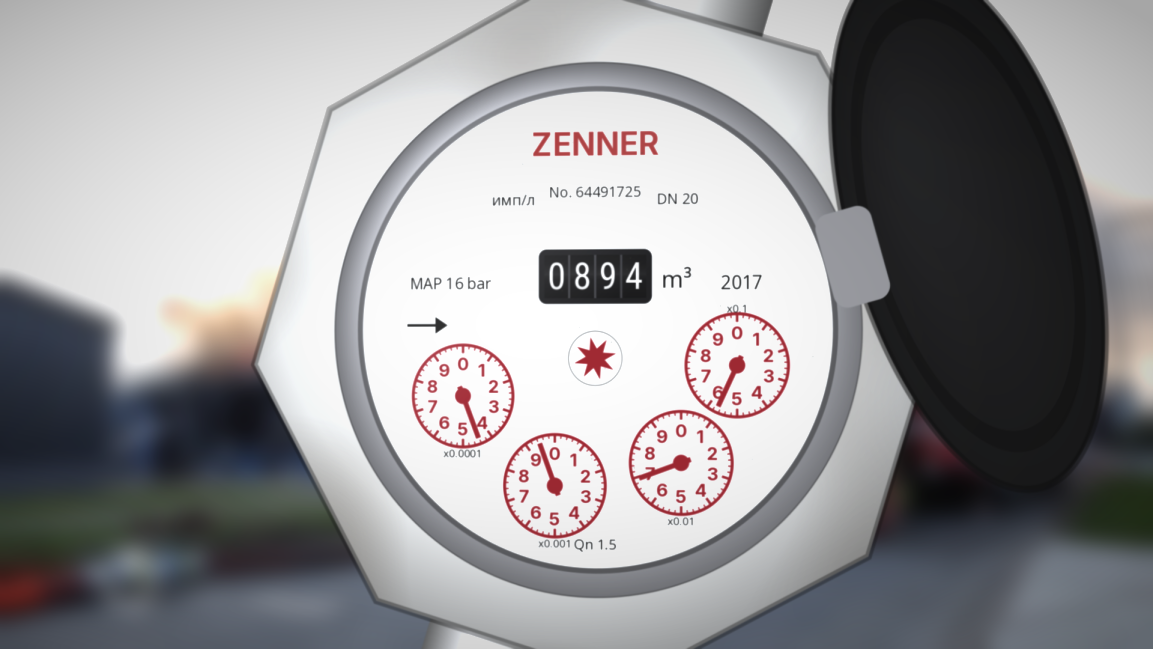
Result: 894.5694 m³
